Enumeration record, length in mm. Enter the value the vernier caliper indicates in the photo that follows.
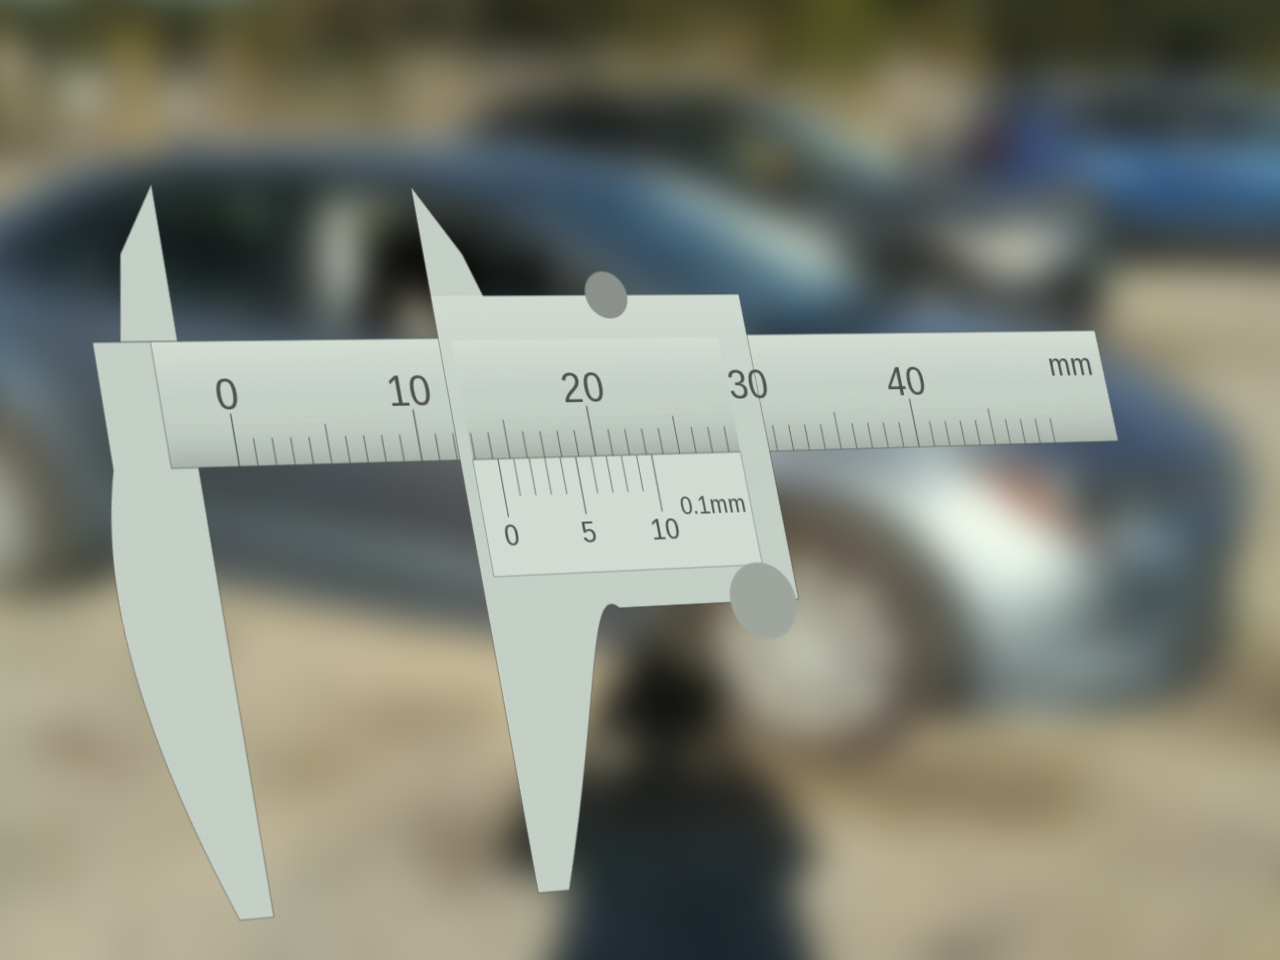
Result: 14.3 mm
